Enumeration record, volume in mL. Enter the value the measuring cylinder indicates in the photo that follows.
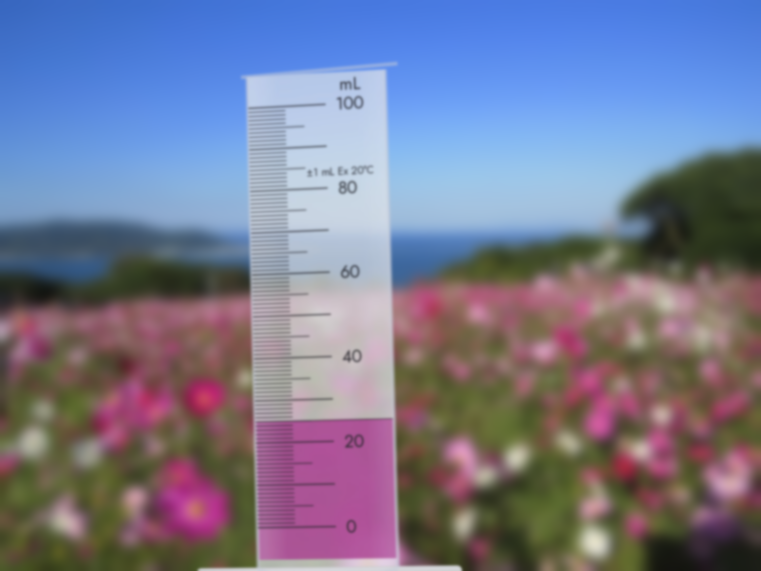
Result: 25 mL
